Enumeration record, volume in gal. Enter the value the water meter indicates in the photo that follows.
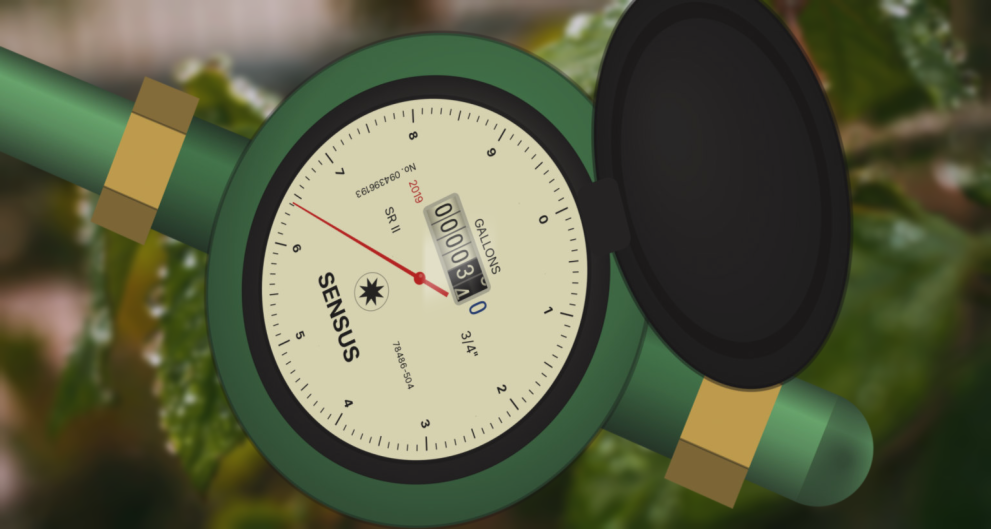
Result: 336.4 gal
